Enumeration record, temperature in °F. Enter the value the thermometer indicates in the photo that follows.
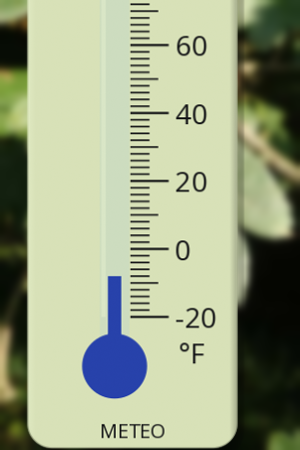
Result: -8 °F
